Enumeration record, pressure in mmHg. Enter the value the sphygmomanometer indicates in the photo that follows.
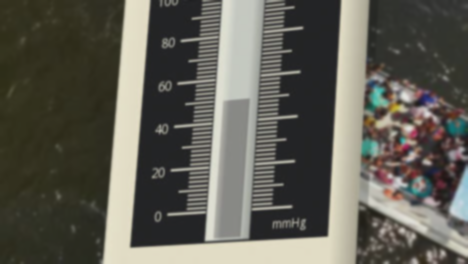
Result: 50 mmHg
